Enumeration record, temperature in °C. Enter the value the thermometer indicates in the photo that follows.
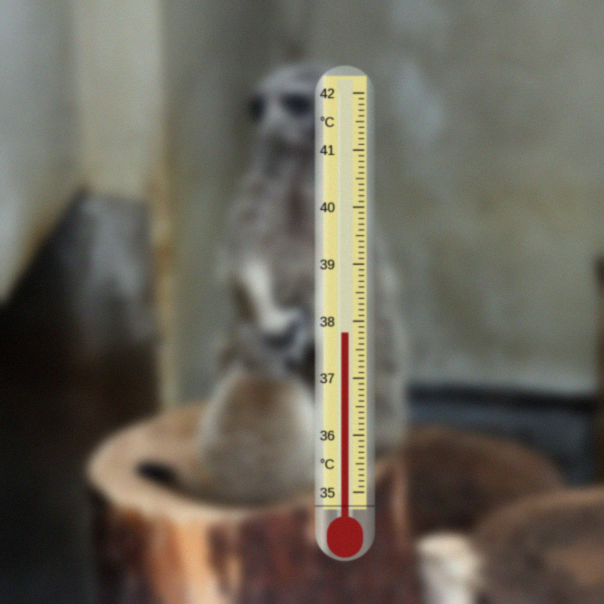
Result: 37.8 °C
